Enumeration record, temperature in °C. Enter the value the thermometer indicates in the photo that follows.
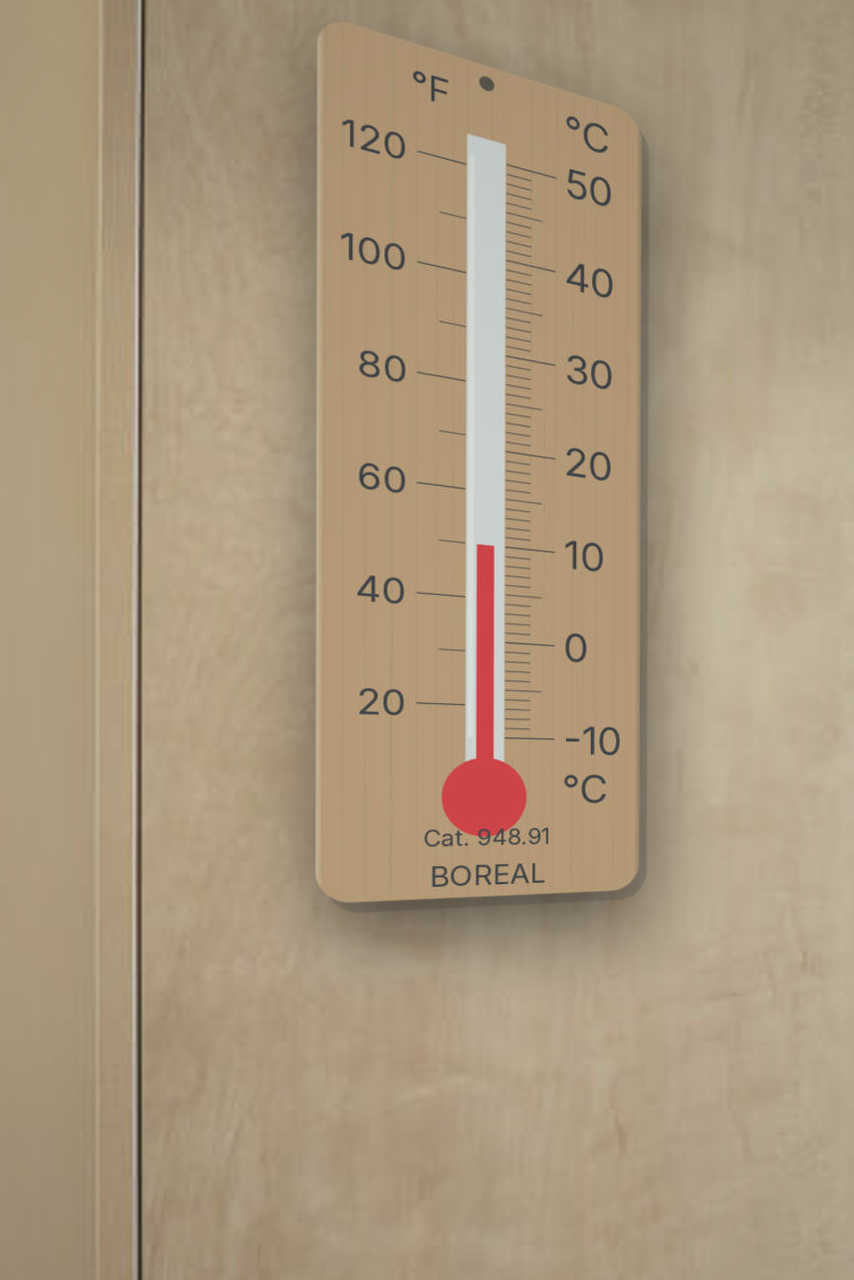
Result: 10 °C
